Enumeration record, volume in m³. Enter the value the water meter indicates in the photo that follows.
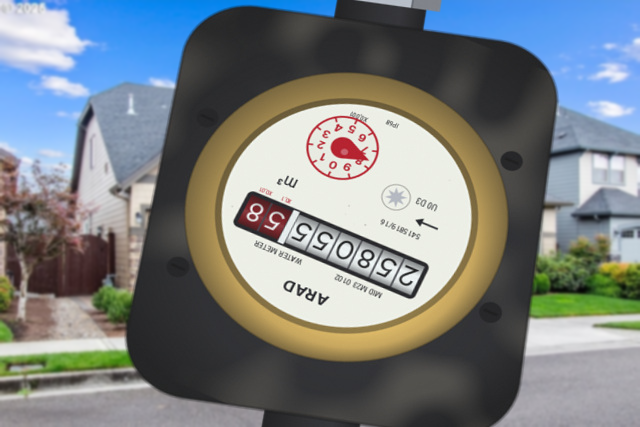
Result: 258055.587 m³
